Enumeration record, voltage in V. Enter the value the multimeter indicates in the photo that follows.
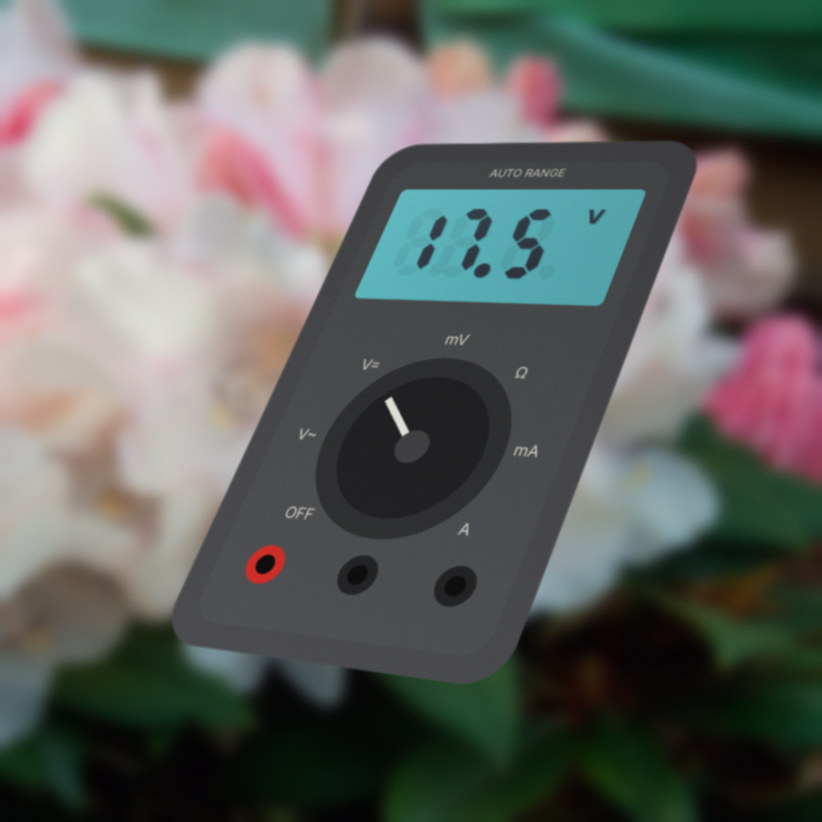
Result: 17.5 V
